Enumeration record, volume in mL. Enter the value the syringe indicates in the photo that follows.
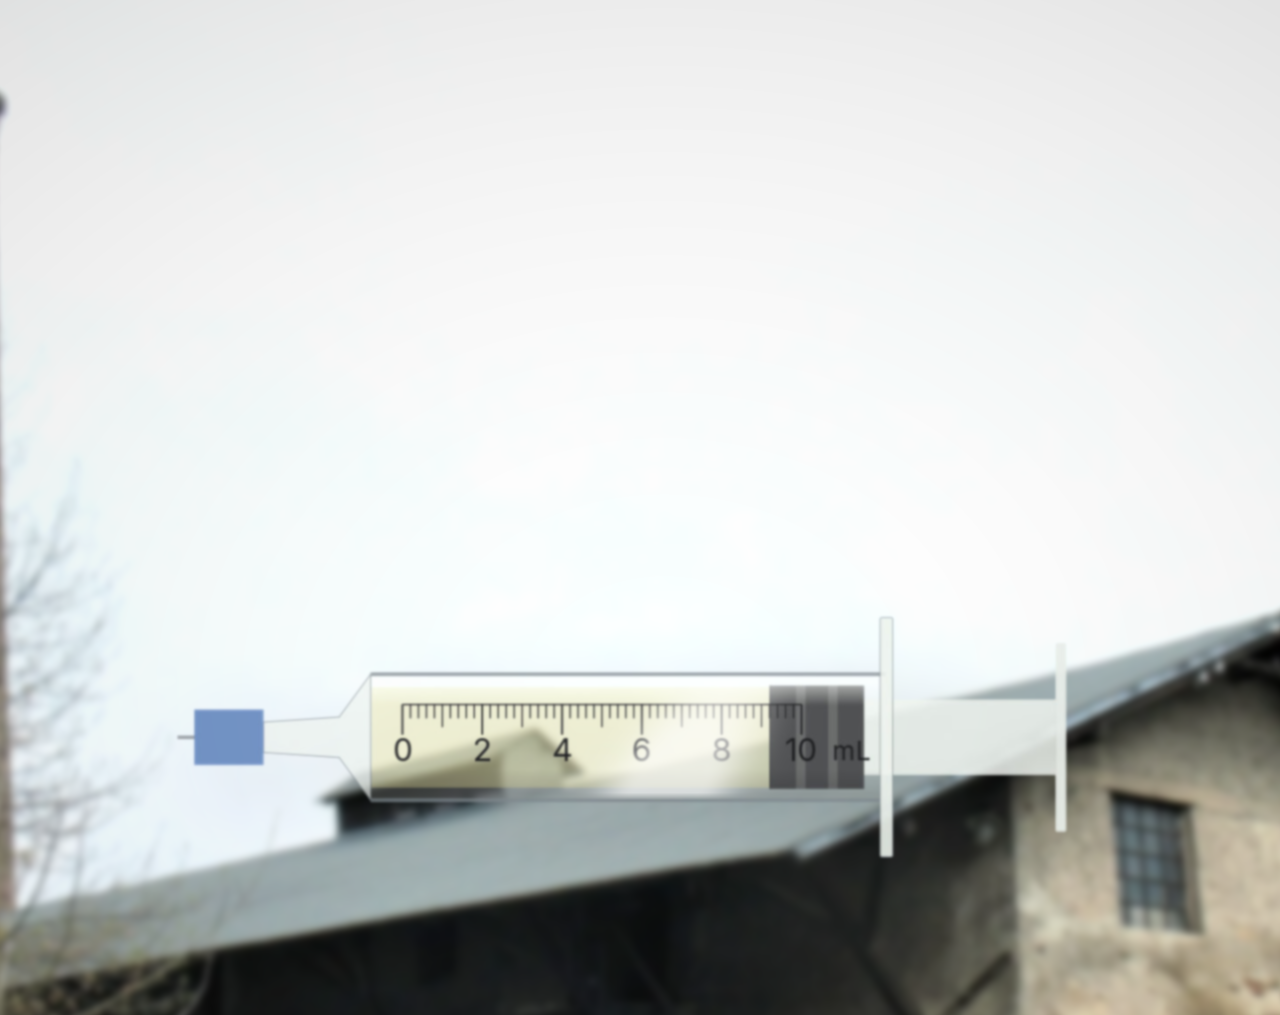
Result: 9.2 mL
